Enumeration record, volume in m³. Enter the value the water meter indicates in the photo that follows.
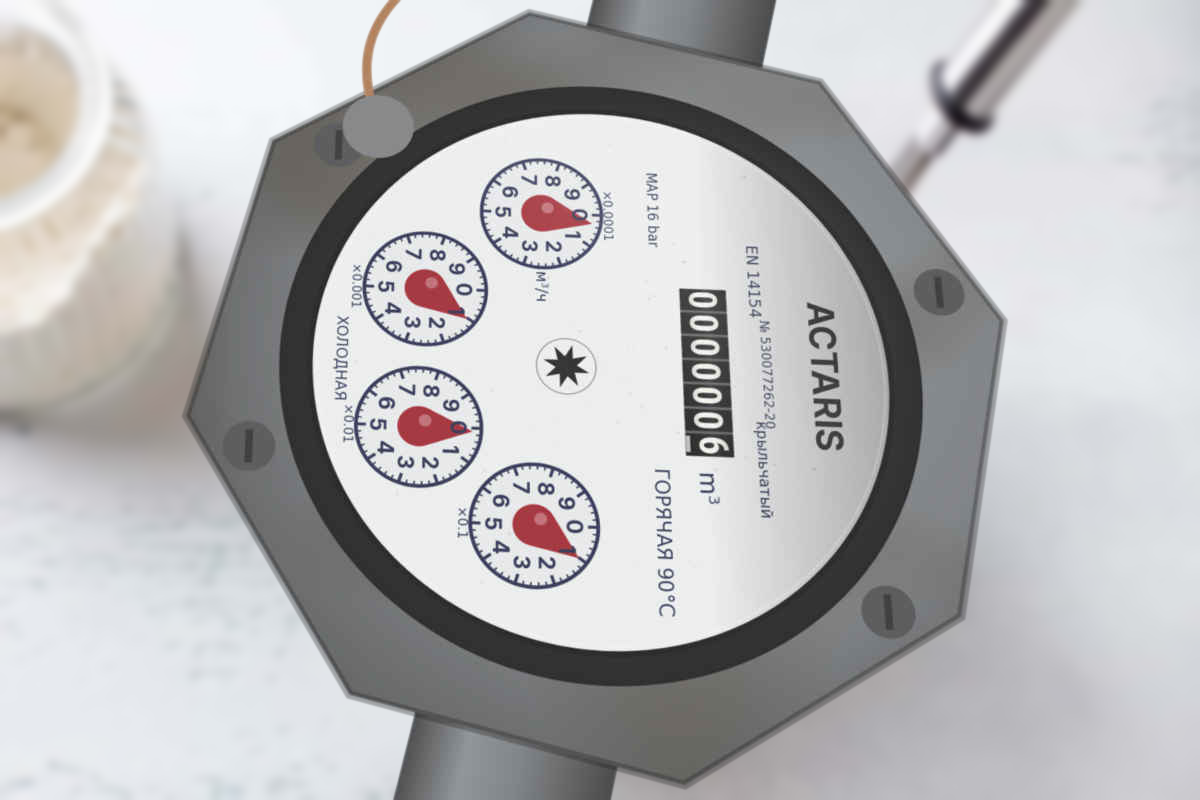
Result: 6.1010 m³
